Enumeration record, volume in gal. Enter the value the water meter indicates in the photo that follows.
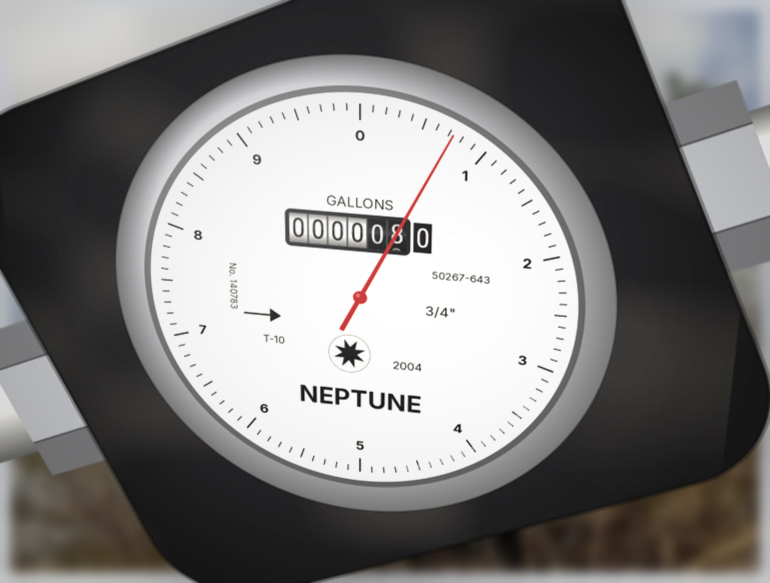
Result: 80.7 gal
